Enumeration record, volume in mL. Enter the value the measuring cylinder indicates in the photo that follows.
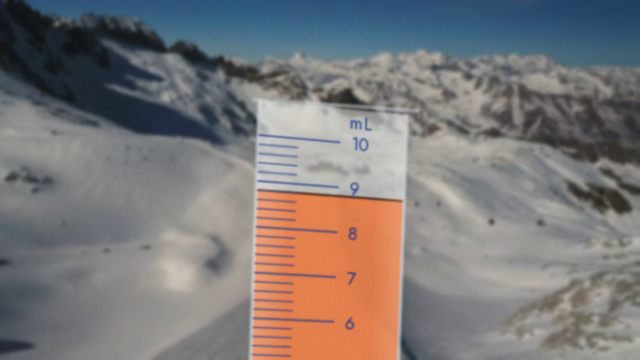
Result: 8.8 mL
